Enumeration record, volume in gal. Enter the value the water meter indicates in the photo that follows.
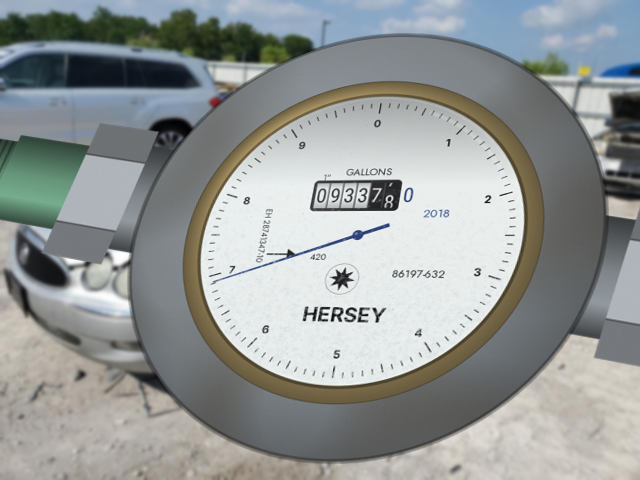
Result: 933776.9 gal
